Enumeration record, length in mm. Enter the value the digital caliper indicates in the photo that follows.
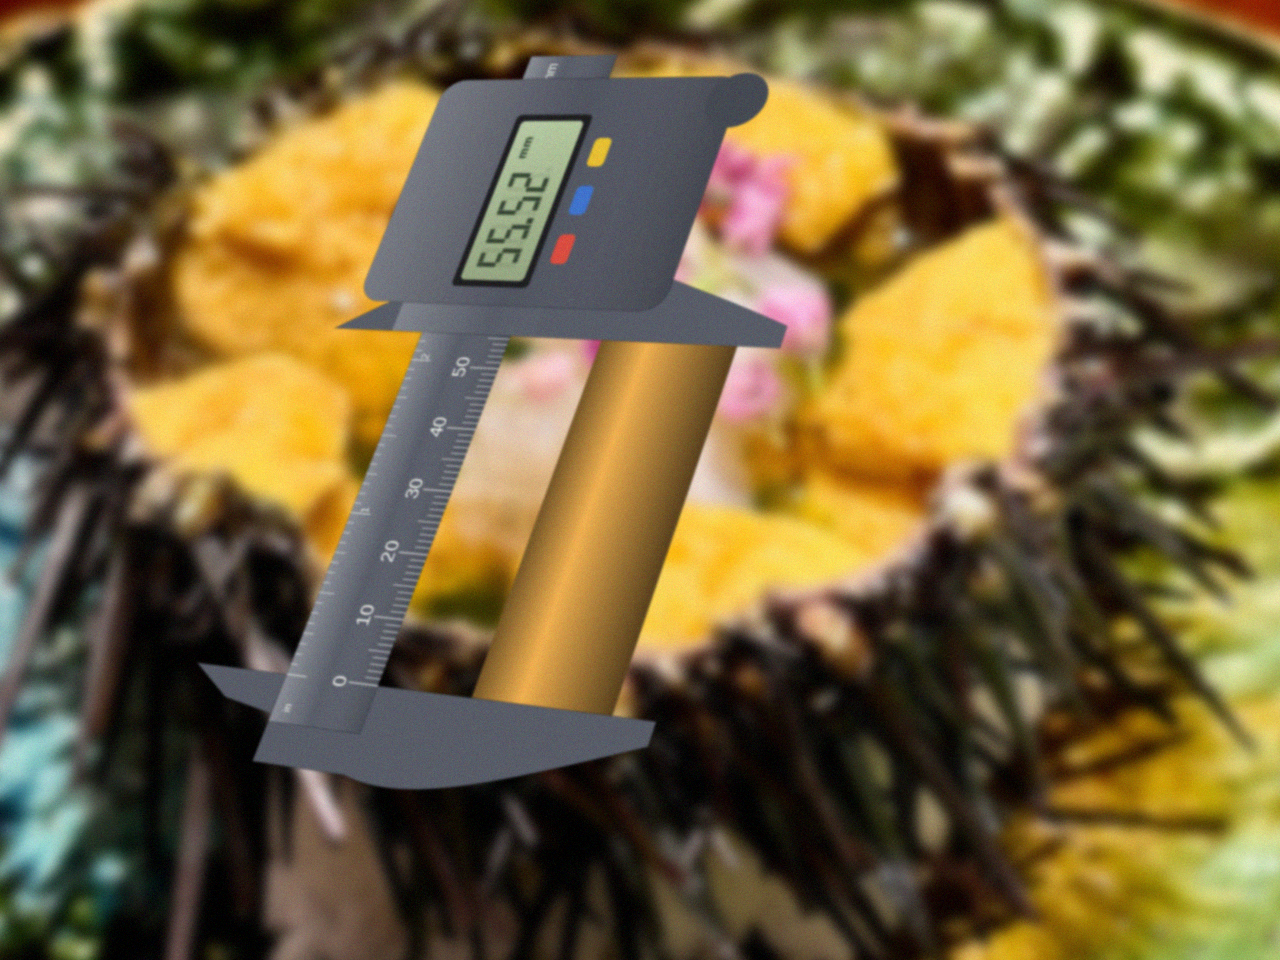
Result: 55.52 mm
